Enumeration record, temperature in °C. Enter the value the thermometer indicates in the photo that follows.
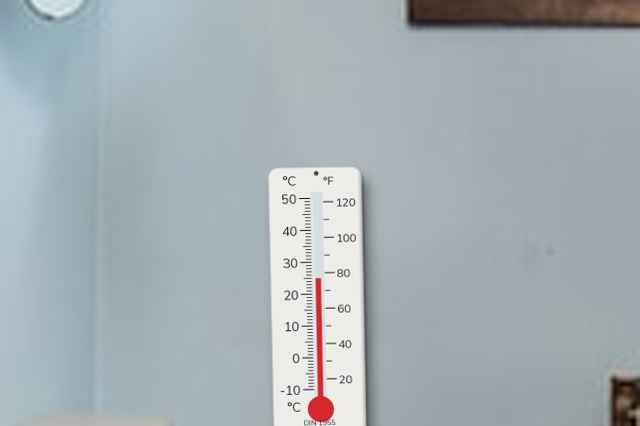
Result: 25 °C
